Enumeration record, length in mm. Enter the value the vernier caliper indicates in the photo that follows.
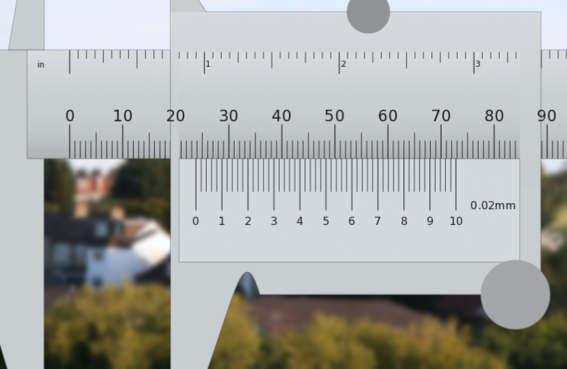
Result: 23.8 mm
